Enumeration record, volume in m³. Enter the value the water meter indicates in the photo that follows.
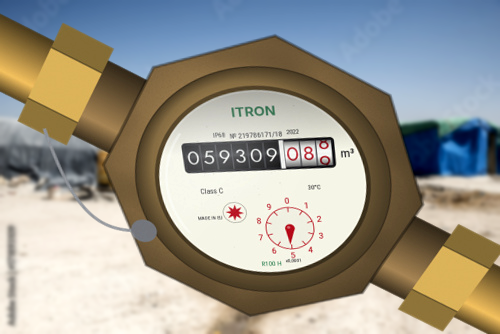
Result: 59309.0885 m³
